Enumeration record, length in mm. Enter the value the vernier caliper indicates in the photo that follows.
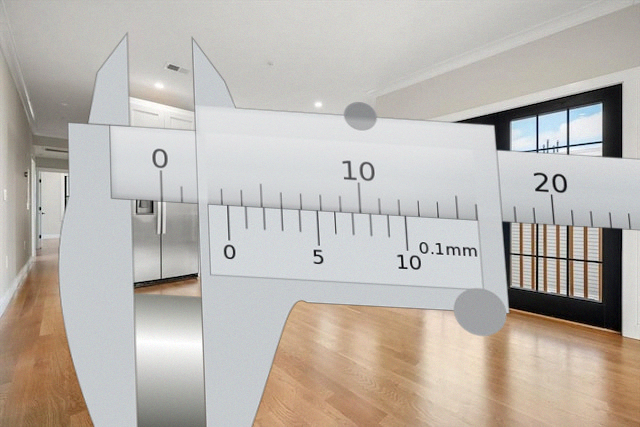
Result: 3.3 mm
